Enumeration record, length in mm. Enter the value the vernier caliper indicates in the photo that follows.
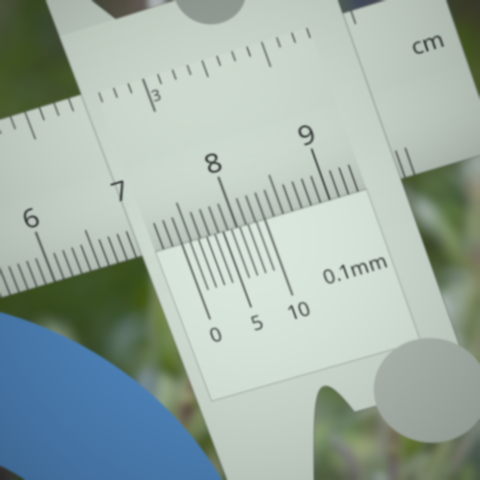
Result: 74.0 mm
